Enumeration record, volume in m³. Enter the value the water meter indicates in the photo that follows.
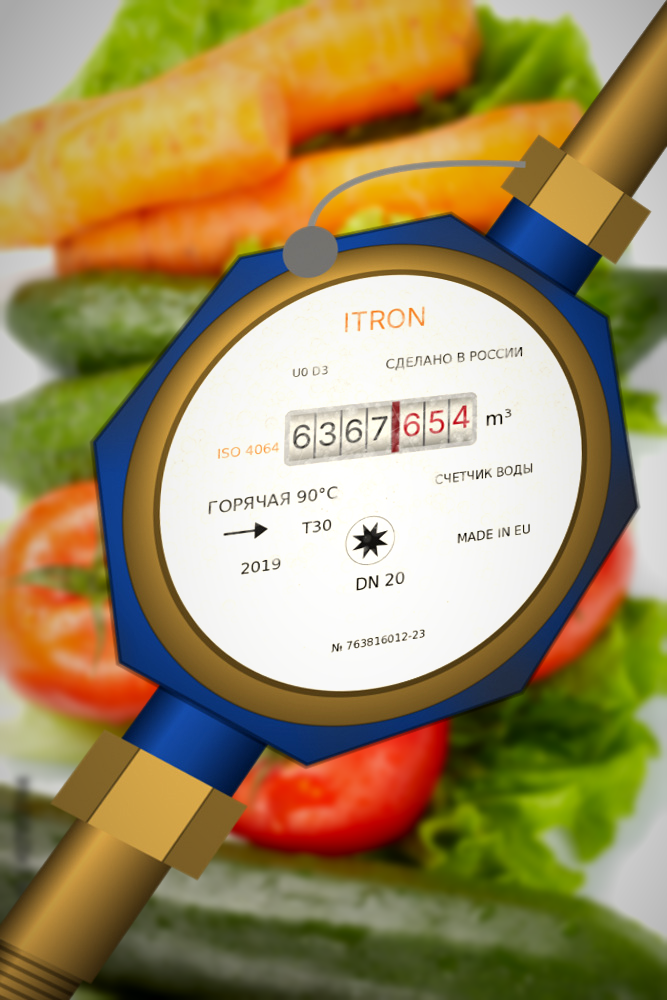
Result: 6367.654 m³
